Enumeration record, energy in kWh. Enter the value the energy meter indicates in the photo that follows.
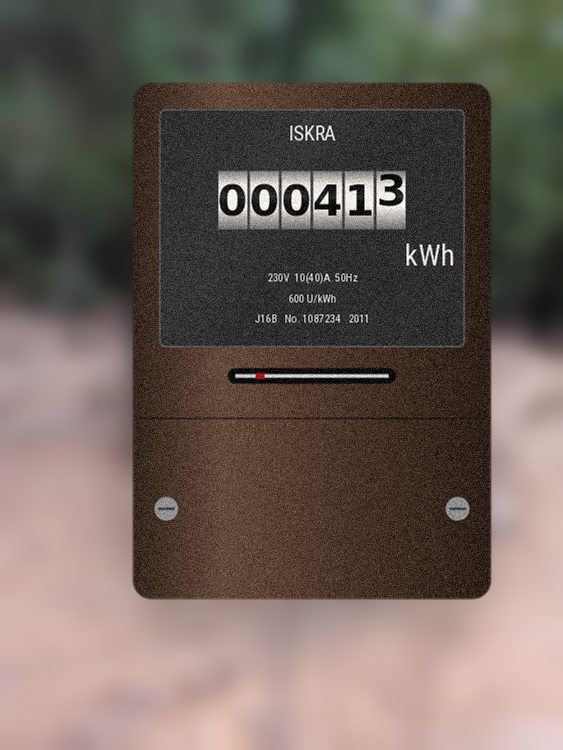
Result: 413 kWh
